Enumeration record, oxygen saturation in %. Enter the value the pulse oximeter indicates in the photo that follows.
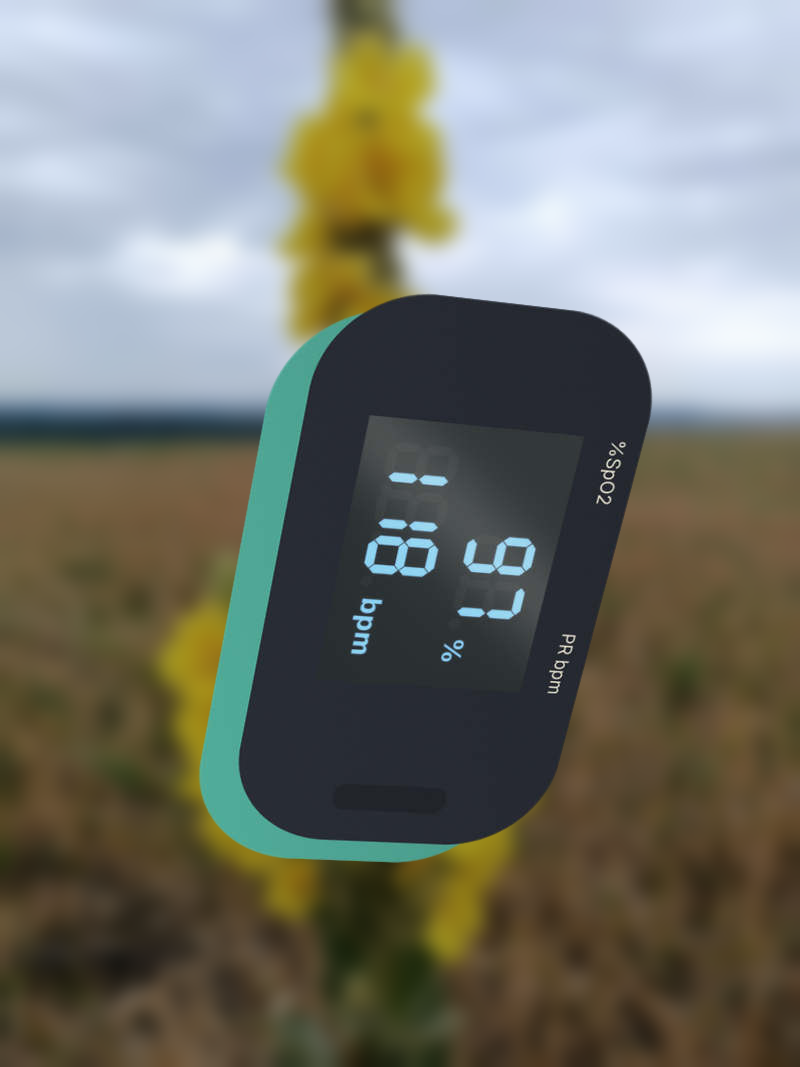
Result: 97 %
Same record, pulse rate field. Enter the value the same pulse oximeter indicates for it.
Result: 118 bpm
